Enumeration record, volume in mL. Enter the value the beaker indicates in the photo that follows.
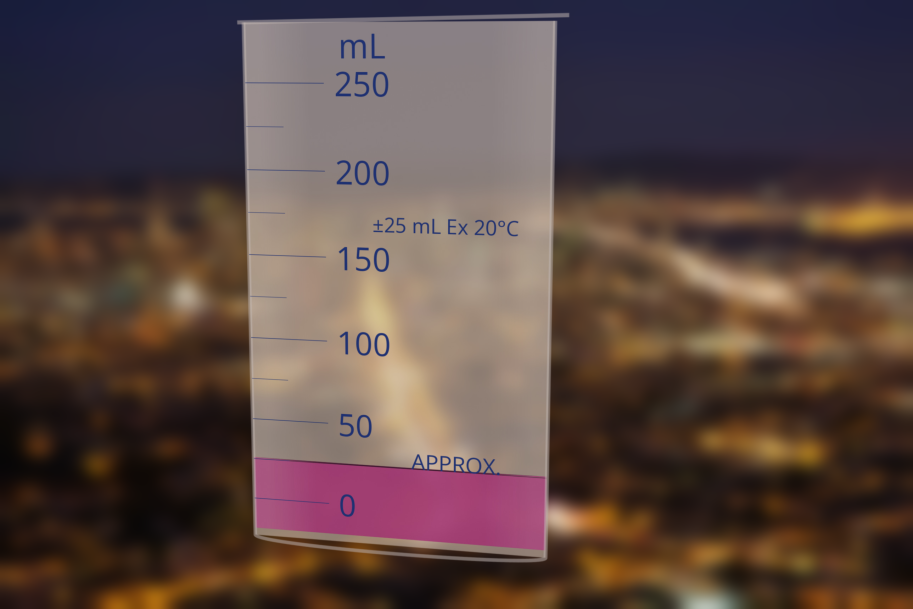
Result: 25 mL
